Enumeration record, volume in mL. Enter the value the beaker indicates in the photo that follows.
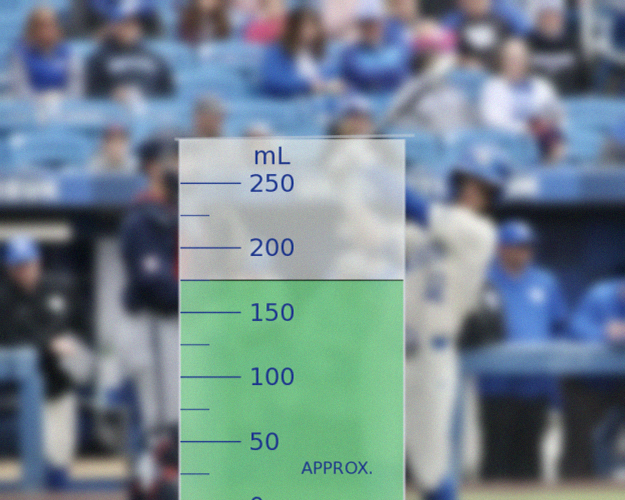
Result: 175 mL
